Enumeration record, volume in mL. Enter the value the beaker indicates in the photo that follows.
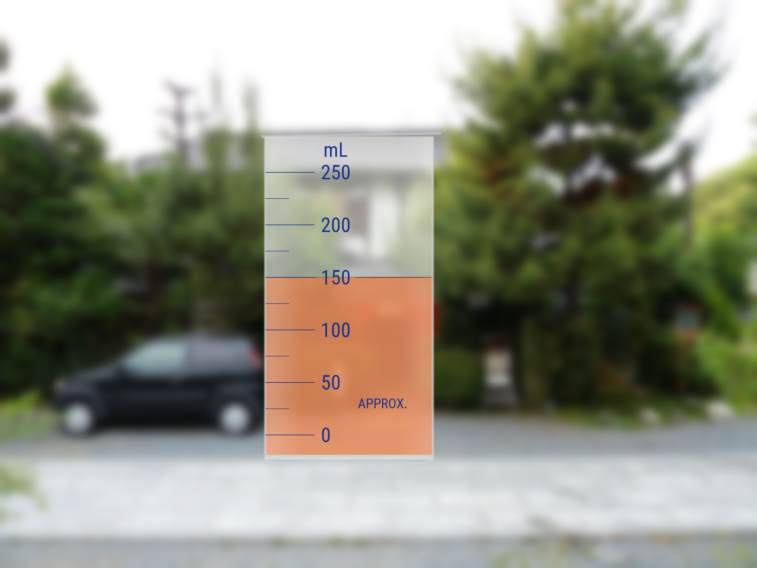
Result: 150 mL
